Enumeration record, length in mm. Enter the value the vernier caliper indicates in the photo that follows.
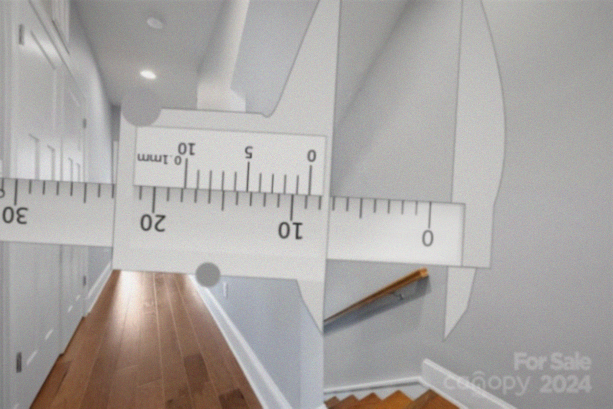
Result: 8.8 mm
